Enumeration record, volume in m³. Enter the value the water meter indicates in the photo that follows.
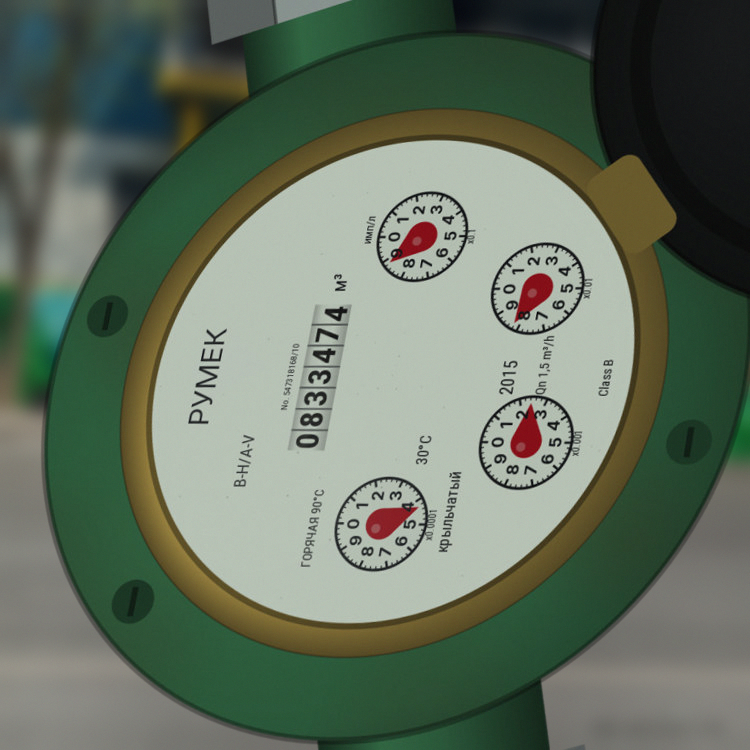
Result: 833473.8824 m³
